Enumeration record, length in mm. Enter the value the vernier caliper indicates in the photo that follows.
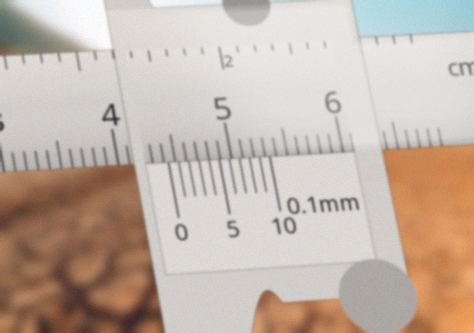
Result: 44.4 mm
